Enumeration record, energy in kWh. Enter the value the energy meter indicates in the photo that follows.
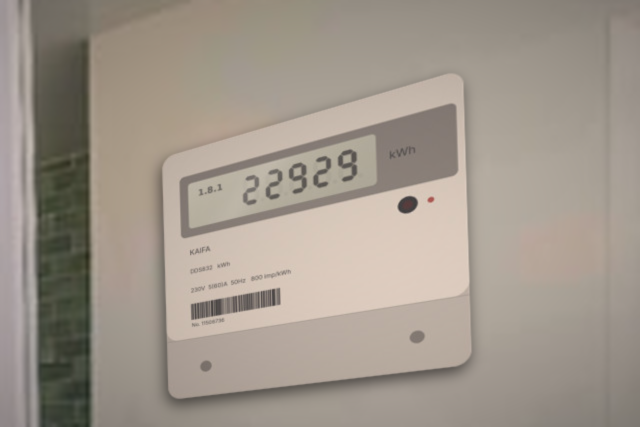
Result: 22929 kWh
